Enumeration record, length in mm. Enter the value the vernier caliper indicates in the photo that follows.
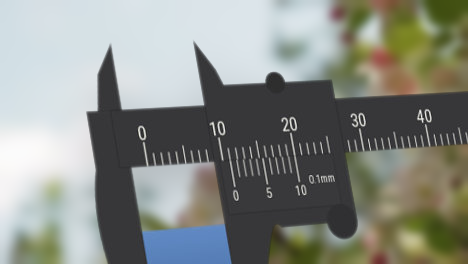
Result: 11.0 mm
